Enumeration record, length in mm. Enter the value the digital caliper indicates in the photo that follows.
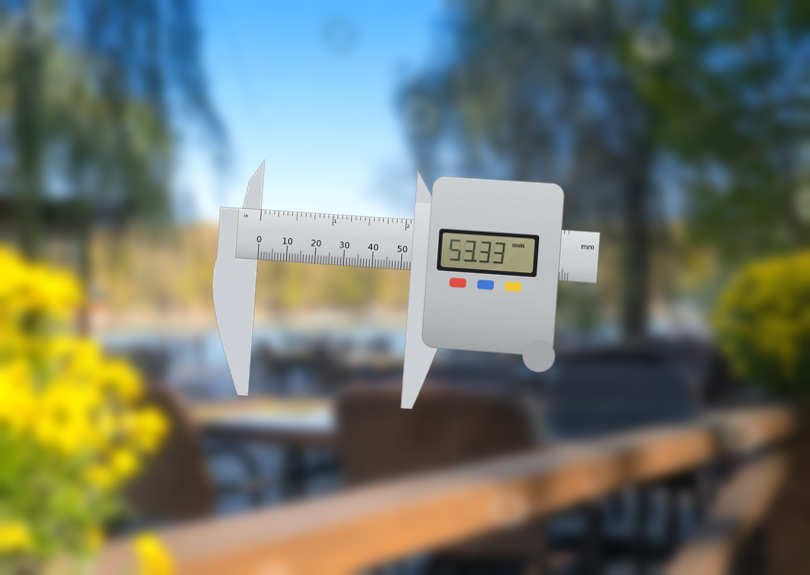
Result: 53.33 mm
